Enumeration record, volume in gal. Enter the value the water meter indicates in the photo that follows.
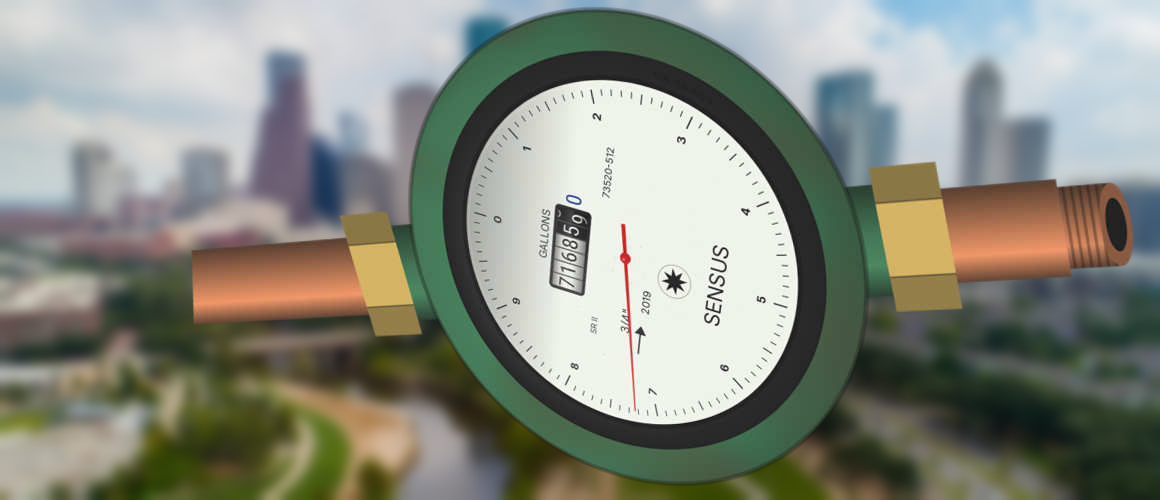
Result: 7168587.2 gal
